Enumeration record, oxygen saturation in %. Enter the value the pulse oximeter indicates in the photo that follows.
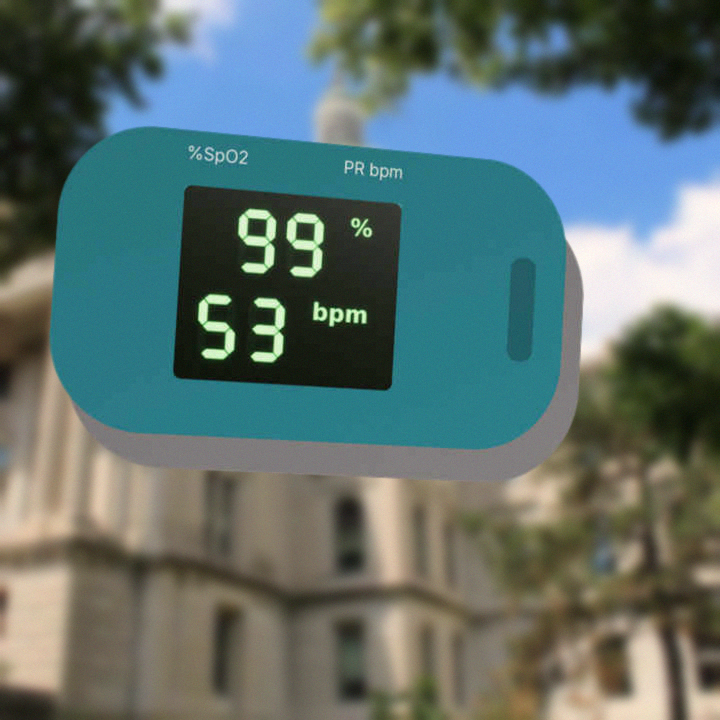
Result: 99 %
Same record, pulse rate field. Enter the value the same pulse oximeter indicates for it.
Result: 53 bpm
